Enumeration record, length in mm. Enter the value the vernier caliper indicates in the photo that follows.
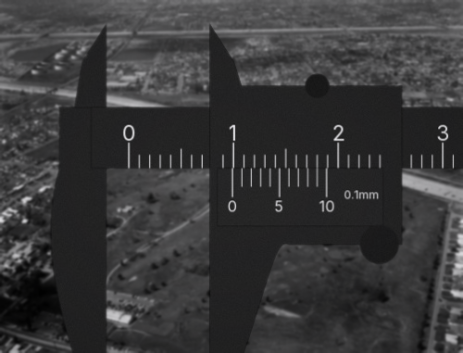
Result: 9.9 mm
